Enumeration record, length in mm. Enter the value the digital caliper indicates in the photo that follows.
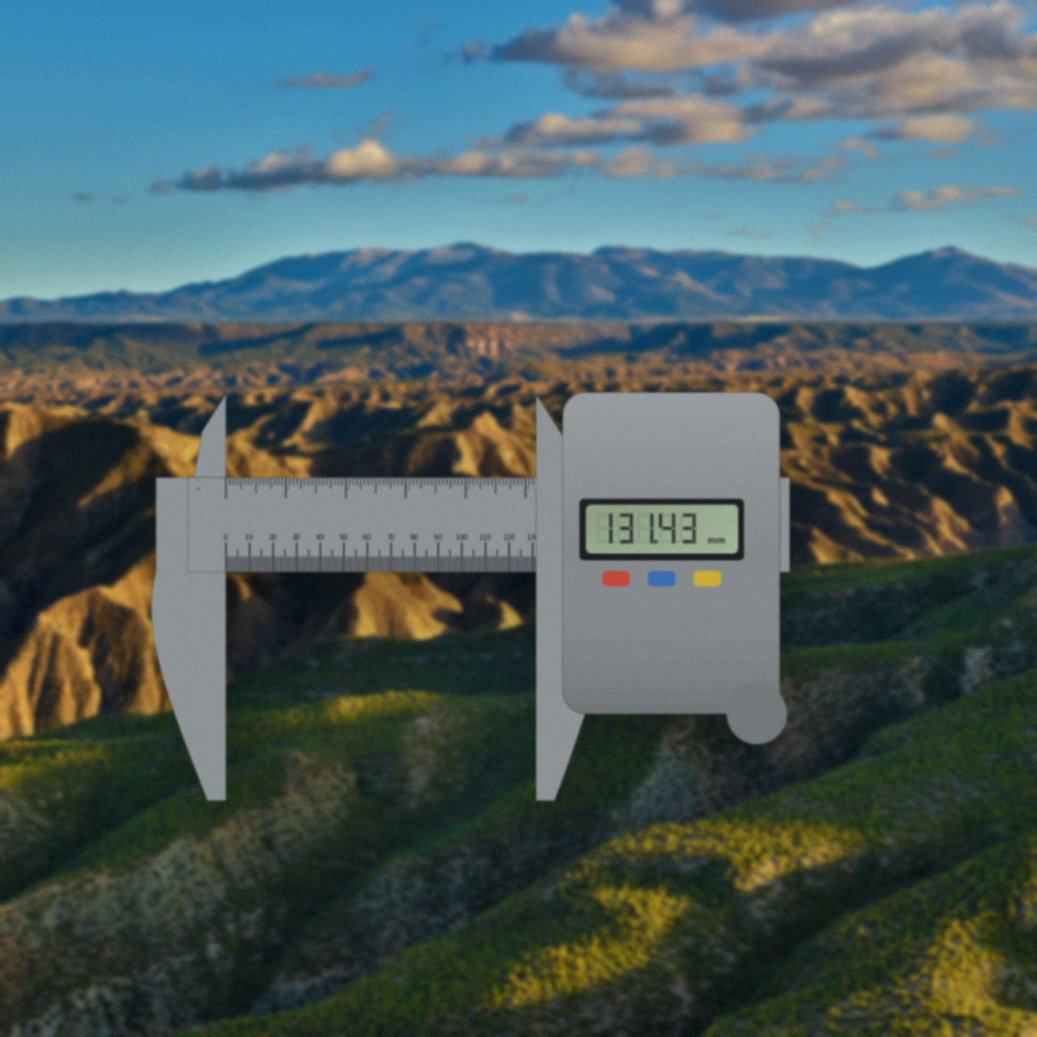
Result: 131.43 mm
